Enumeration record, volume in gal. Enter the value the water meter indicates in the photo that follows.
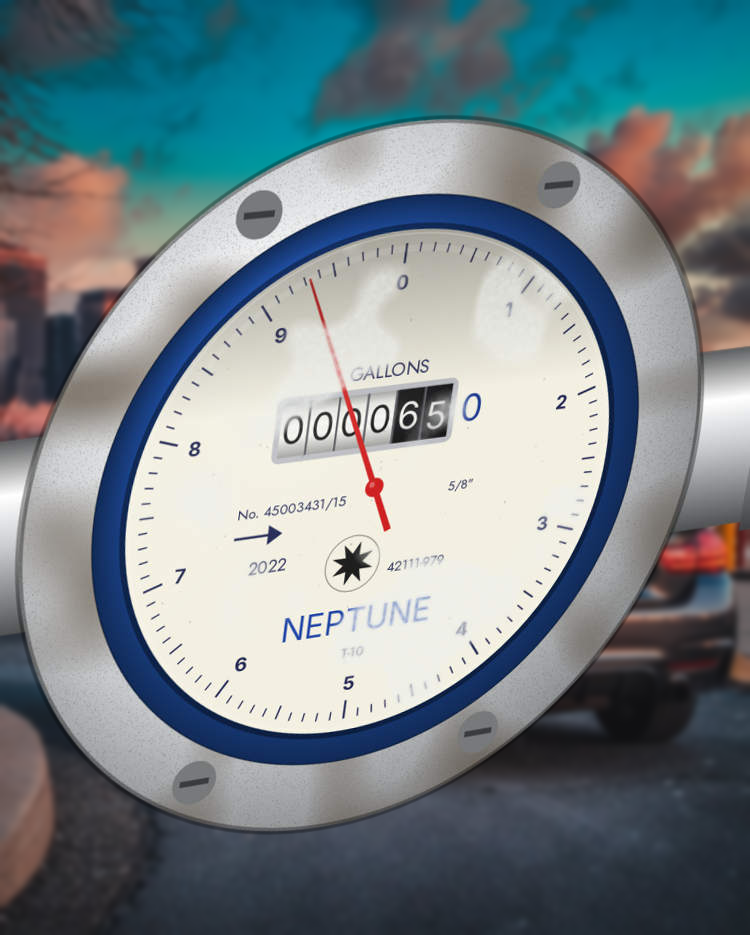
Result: 649.3 gal
